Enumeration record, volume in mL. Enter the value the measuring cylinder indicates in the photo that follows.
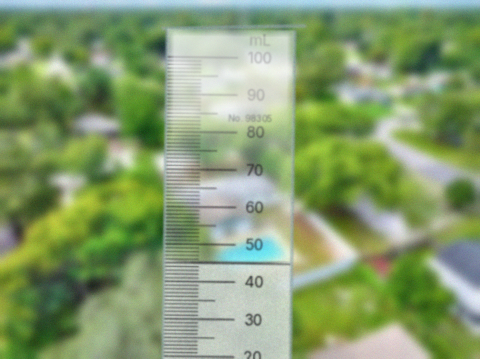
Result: 45 mL
